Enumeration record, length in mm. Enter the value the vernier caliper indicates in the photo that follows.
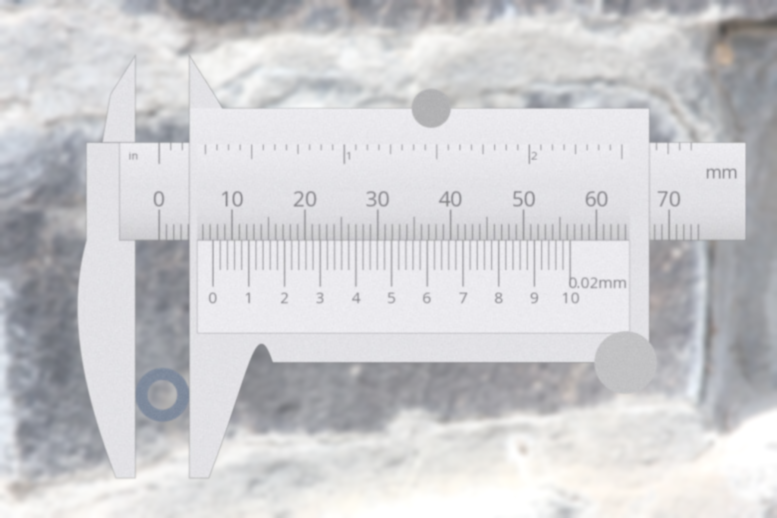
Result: 7.4 mm
